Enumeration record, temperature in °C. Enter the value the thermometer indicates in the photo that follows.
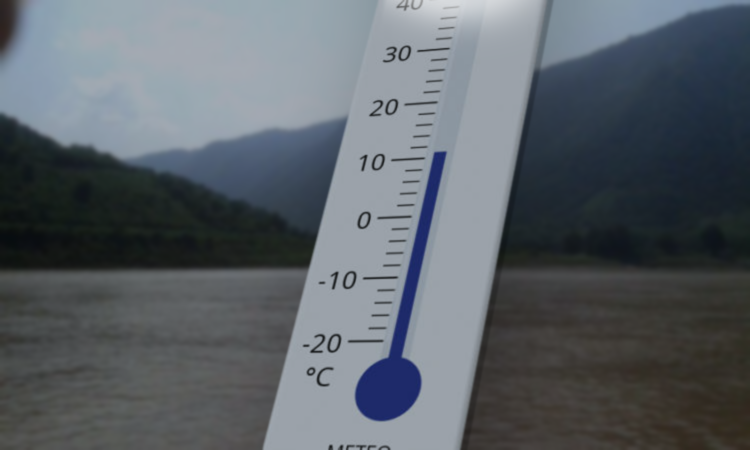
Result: 11 °C
